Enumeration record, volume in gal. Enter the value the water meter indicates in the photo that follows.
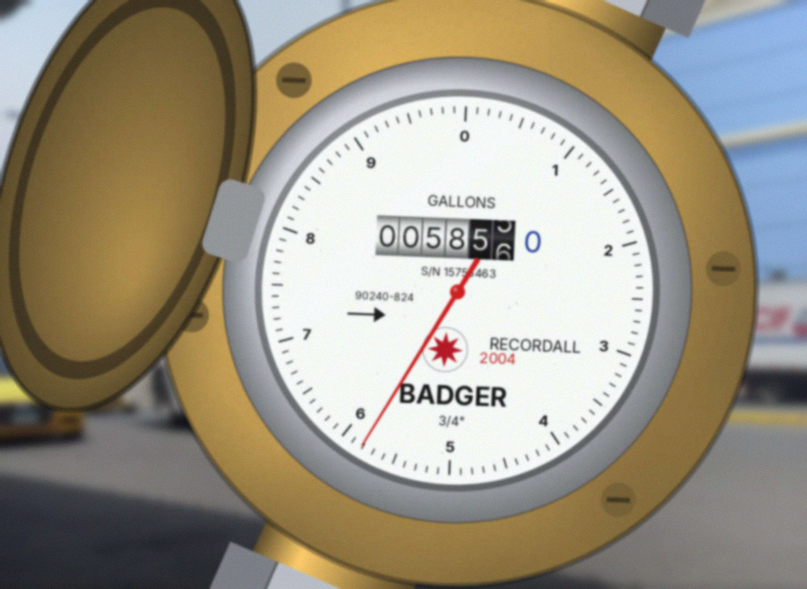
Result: 58555.8 gal
